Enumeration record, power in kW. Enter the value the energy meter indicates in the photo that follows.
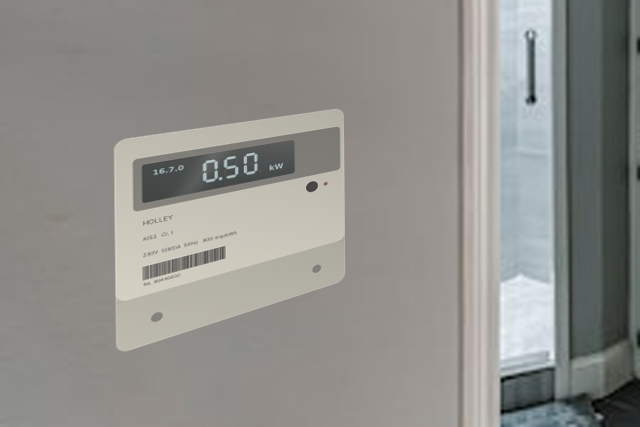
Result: 0.50 kW
